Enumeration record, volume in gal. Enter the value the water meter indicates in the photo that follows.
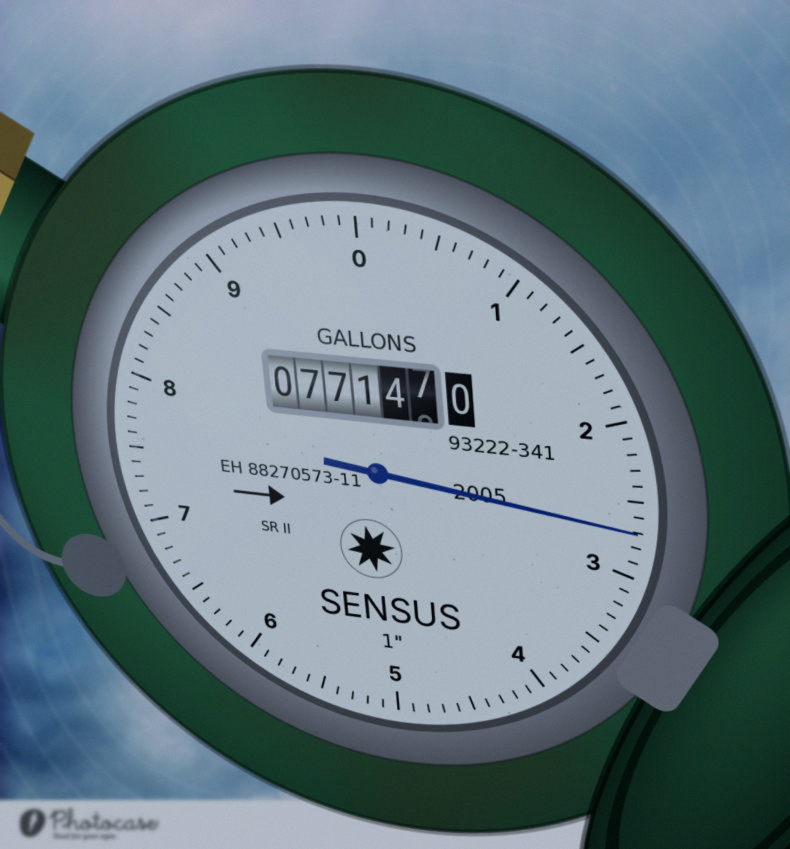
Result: 771472.7 gal
